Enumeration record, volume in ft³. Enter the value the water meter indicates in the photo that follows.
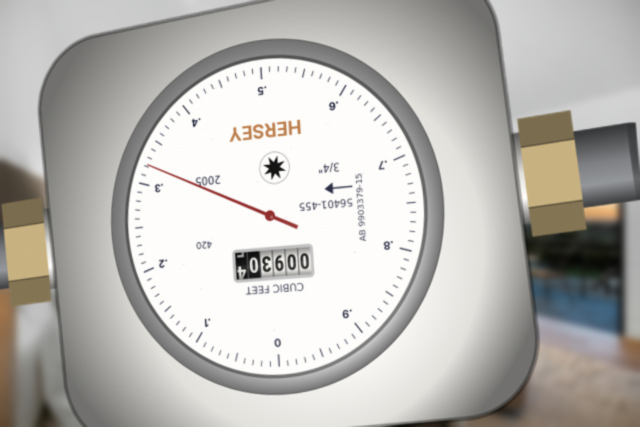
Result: 9304.32 ft³
